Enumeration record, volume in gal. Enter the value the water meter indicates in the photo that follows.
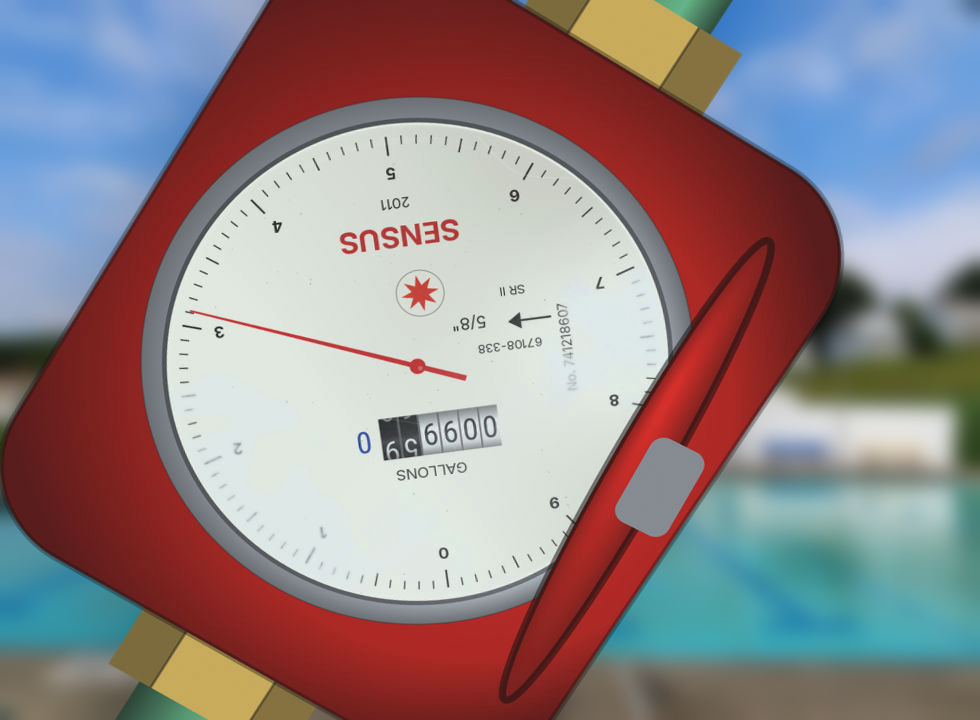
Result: 99593.1 gal
